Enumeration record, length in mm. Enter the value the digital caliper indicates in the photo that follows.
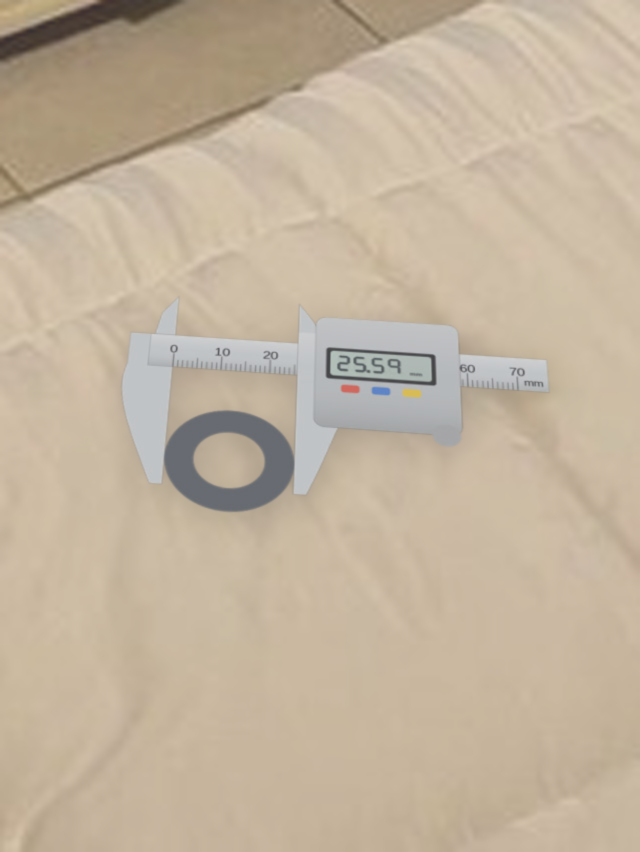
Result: 25.59 mm
